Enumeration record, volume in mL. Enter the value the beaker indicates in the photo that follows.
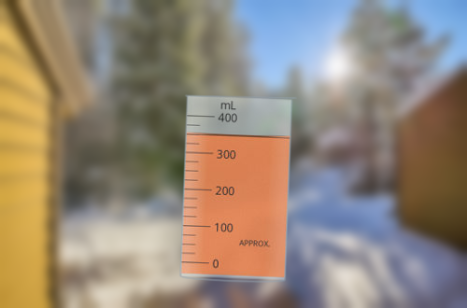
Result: 350 mL
